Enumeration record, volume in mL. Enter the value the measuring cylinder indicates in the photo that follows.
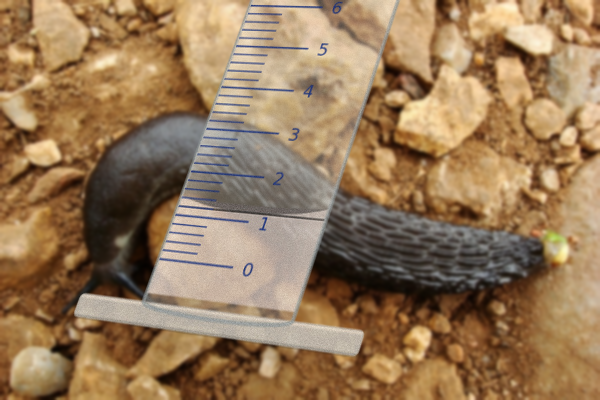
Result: 1.2 mL
